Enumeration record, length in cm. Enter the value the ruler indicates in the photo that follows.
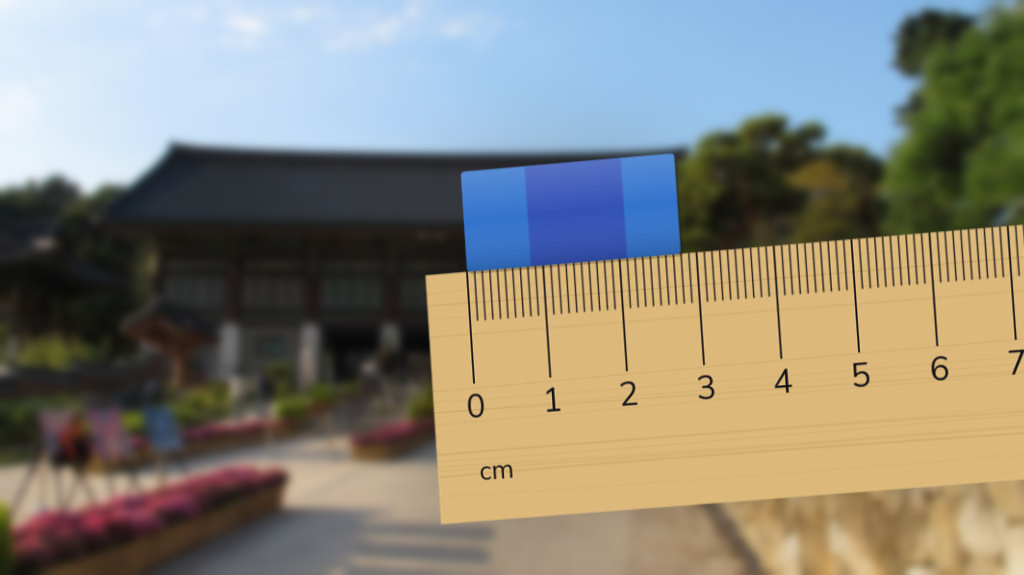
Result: 2.8 cm
